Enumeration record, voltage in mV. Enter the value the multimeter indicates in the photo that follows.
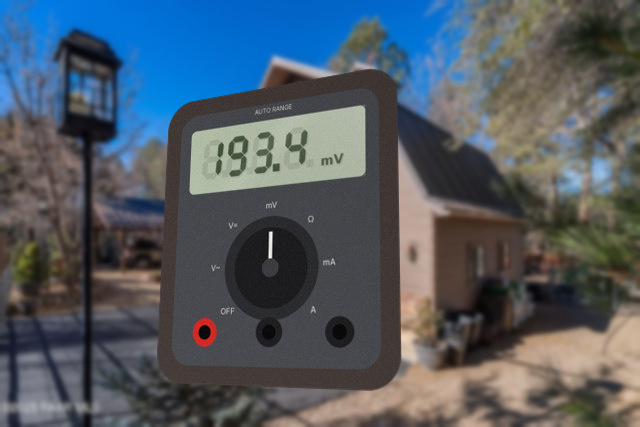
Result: 193.4 mV
